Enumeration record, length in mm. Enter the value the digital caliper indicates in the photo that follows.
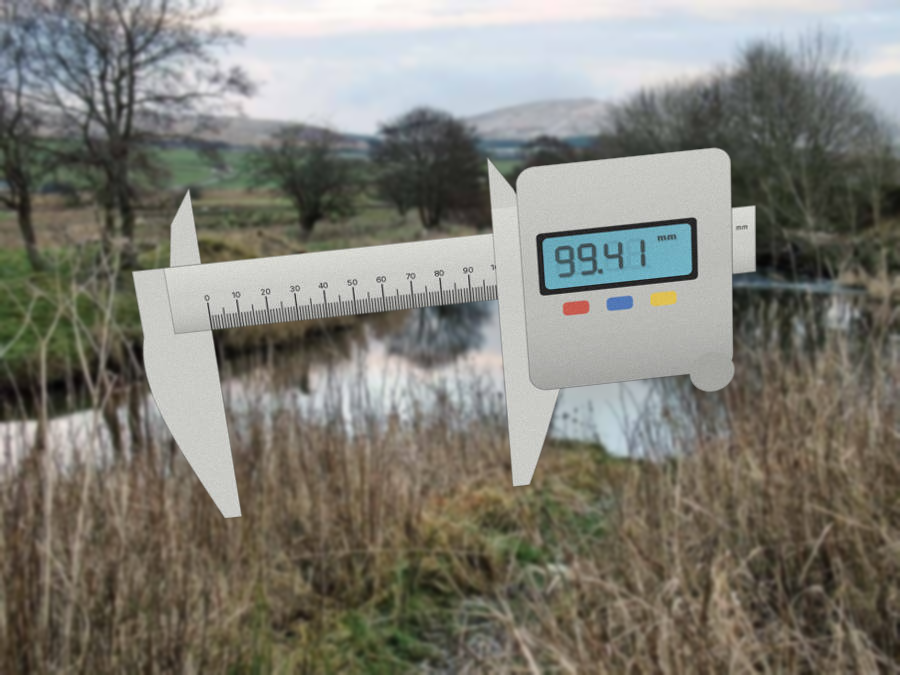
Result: 99.41 mm
